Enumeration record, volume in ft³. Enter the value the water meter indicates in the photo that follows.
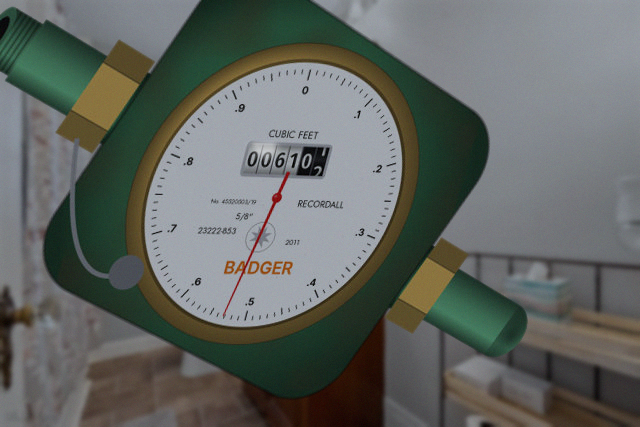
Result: 6101.53 ft³
